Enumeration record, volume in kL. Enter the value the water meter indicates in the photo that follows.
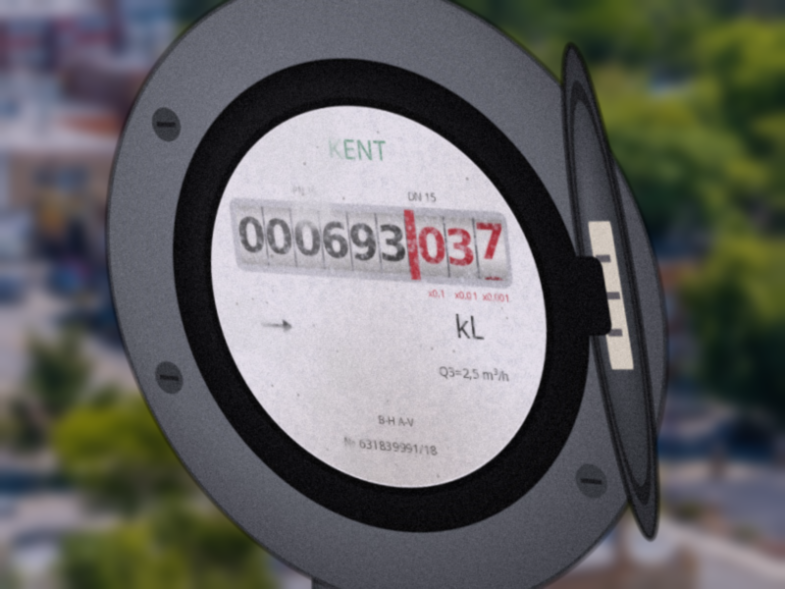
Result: 693.037 kL
